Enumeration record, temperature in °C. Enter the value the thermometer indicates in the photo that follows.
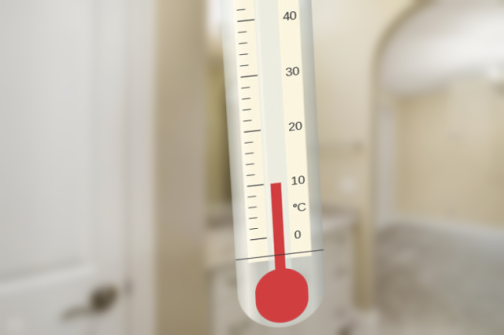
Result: 10 °C
